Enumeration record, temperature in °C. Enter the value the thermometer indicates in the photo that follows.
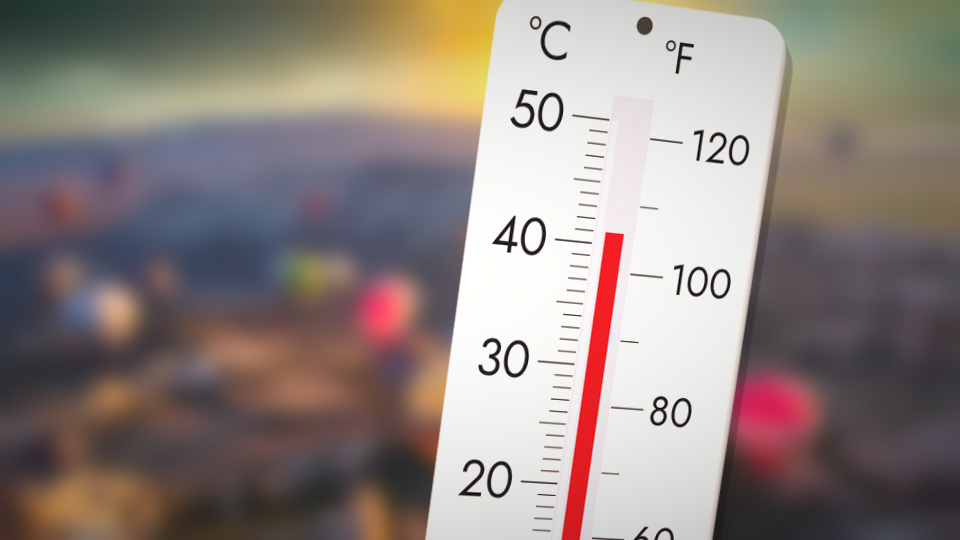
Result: 41 °C
